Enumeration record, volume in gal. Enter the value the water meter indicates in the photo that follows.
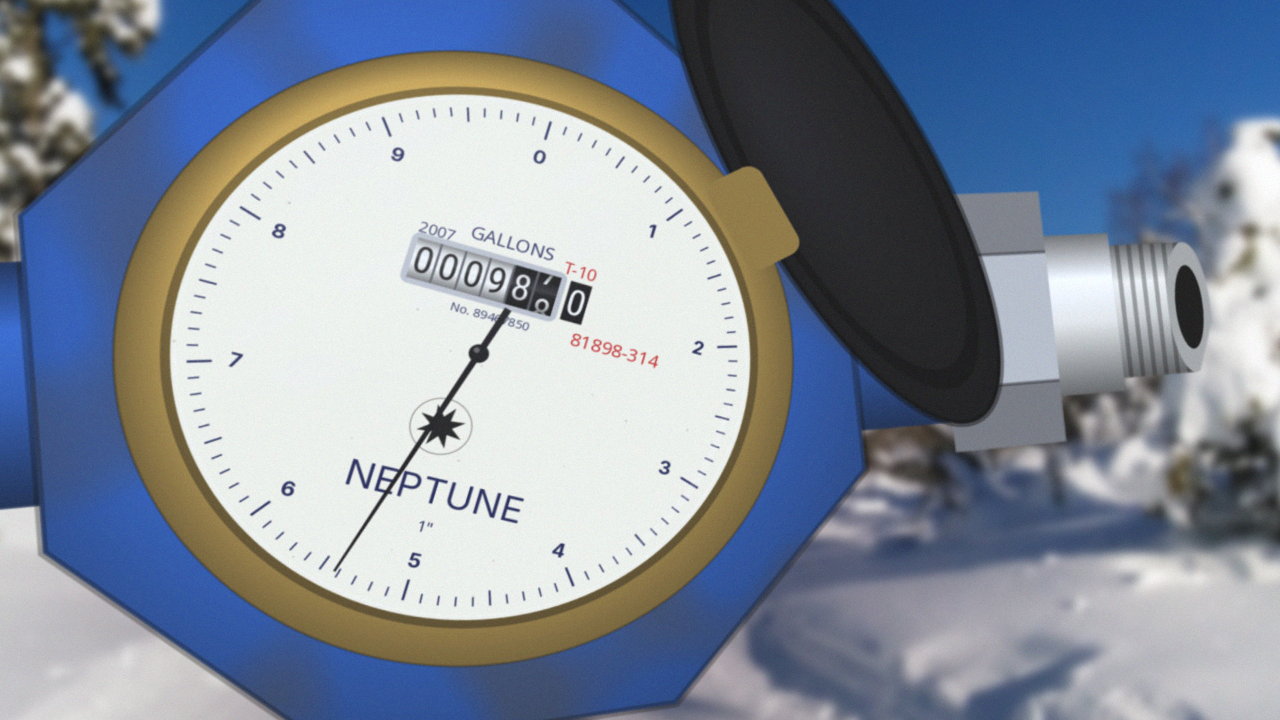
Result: 9875.4 gal
